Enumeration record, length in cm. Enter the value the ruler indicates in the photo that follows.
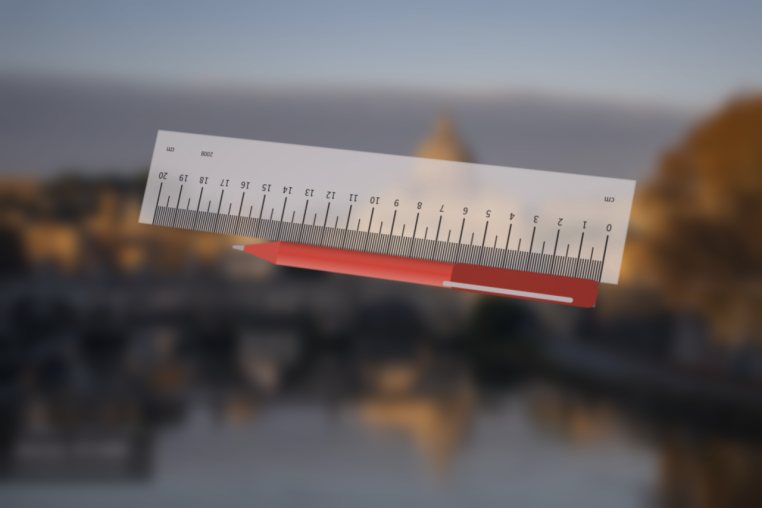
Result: 16 cm
